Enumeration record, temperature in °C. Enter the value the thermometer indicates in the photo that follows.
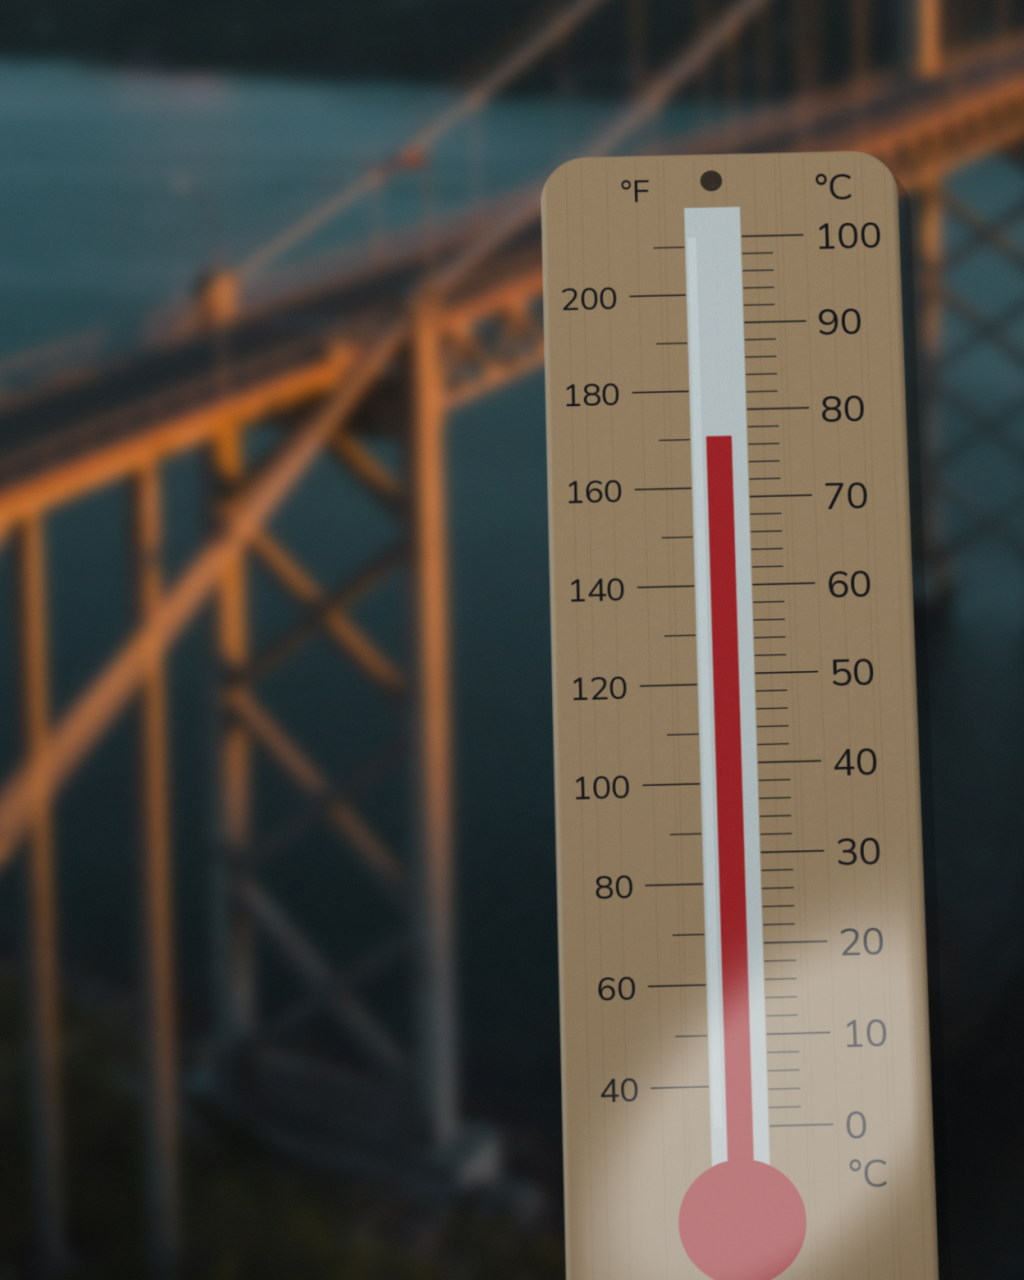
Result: 77 °C
